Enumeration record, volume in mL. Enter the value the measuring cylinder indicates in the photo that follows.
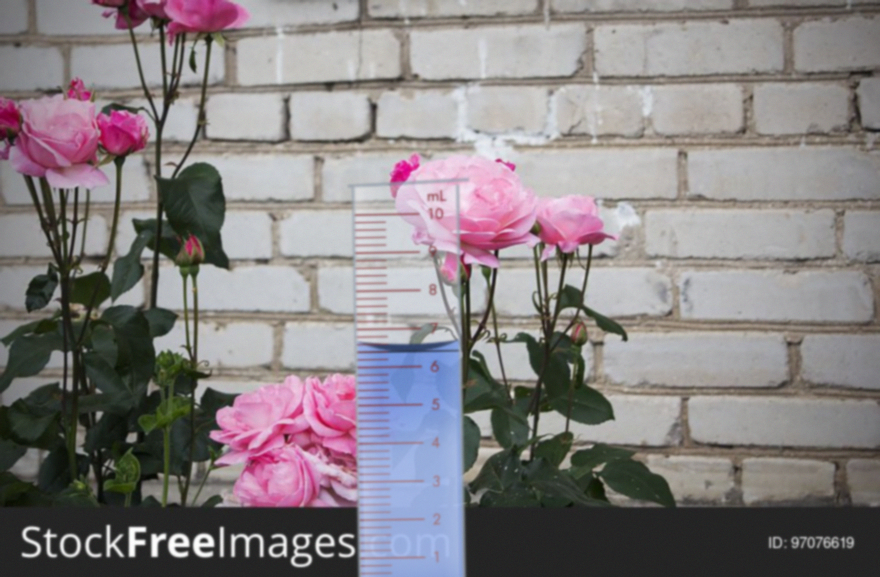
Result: 6.4 mL
